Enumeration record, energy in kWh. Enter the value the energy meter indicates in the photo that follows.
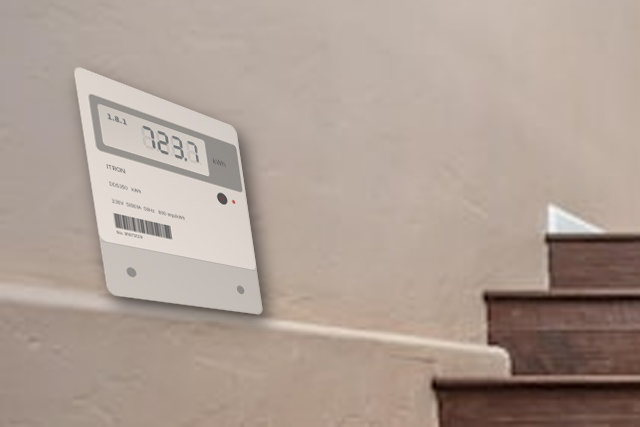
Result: 723.7 kWh
